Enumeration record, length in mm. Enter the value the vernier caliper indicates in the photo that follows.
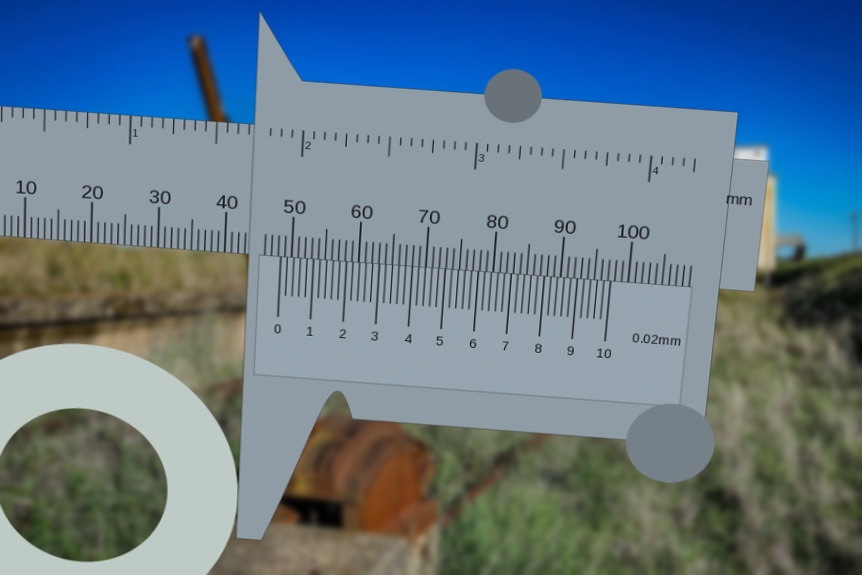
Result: 48.4 mm
